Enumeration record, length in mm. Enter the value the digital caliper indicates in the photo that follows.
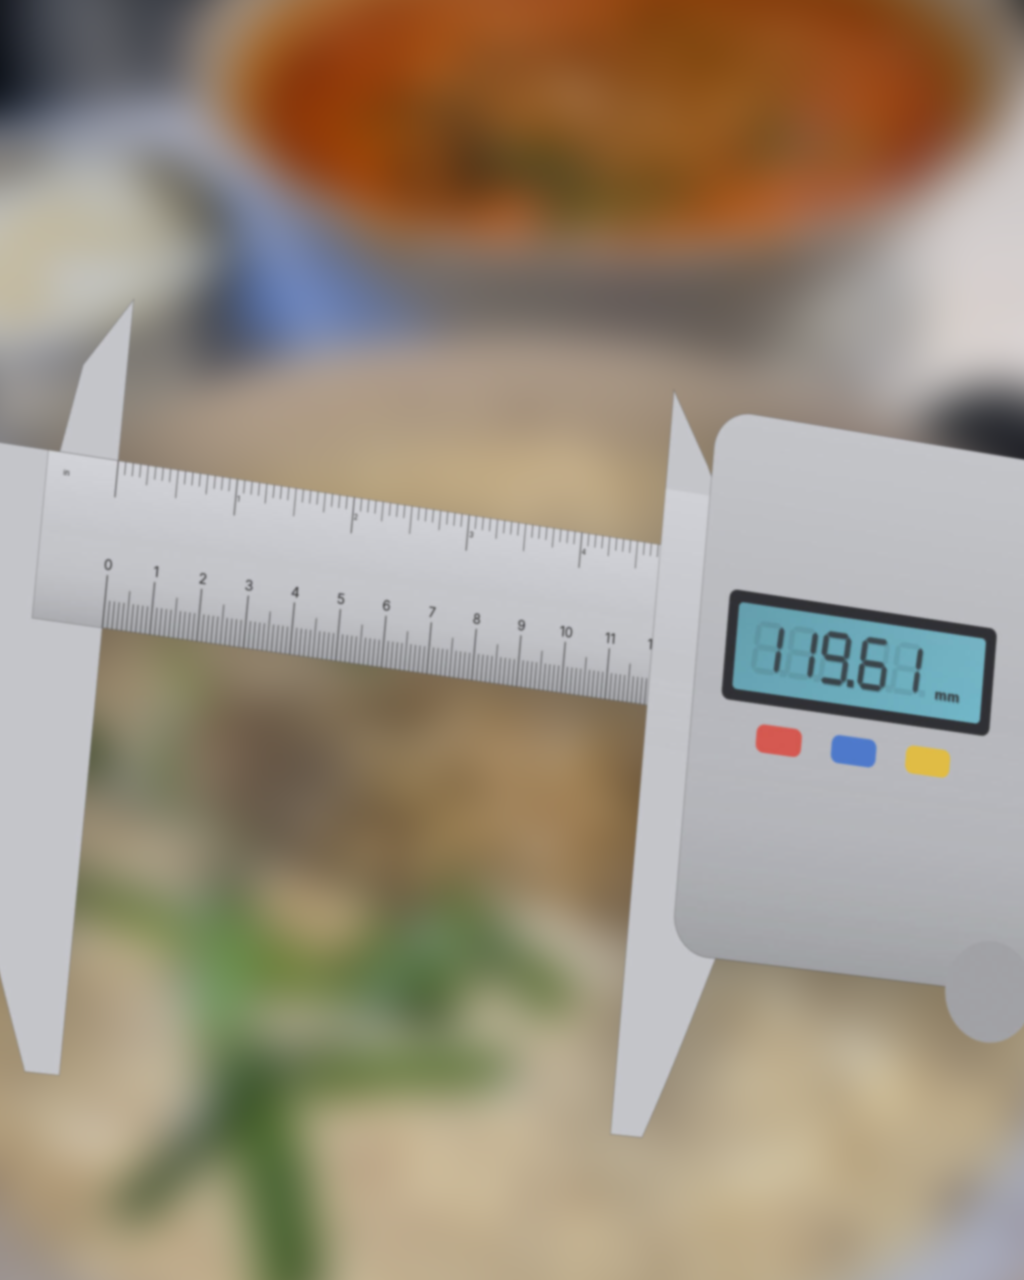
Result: 119.61 mm
